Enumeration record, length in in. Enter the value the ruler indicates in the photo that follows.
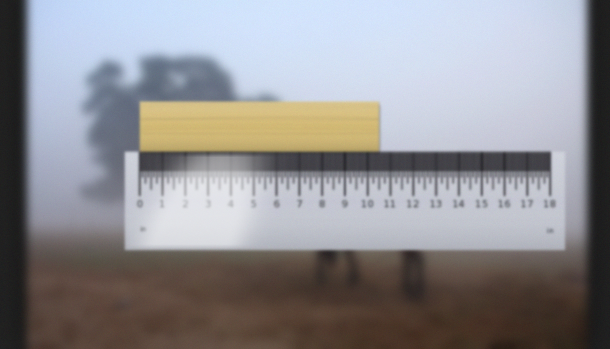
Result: 10.5 in
